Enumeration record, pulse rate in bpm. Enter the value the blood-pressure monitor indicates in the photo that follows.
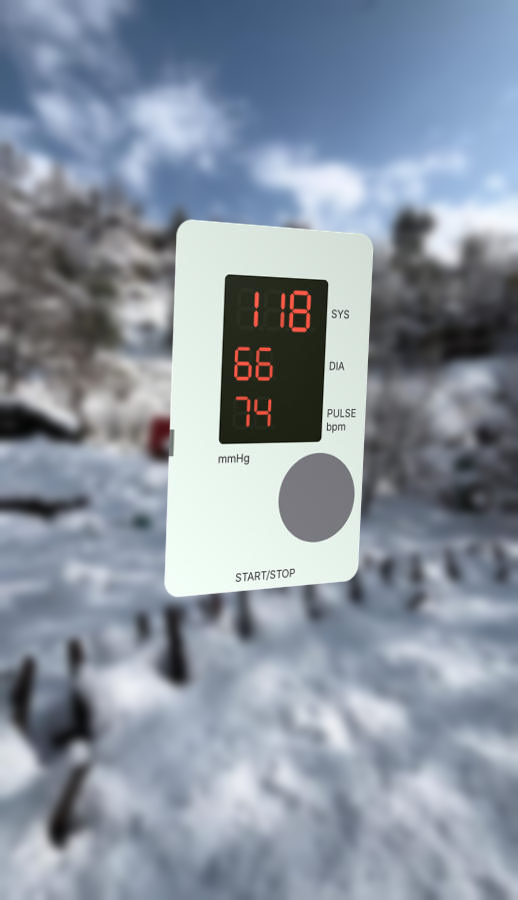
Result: 74 bpm
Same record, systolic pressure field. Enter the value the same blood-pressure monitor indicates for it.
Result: 118 mmHg
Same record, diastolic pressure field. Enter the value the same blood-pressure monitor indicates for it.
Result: 66 mmHg
